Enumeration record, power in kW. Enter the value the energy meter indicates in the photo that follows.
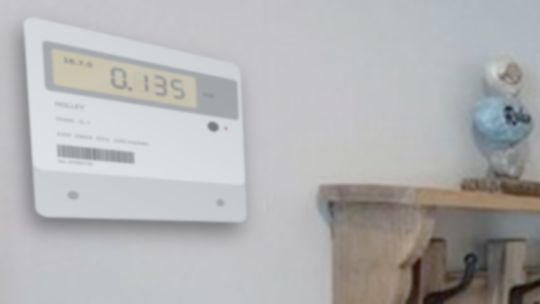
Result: 0.135 kW
